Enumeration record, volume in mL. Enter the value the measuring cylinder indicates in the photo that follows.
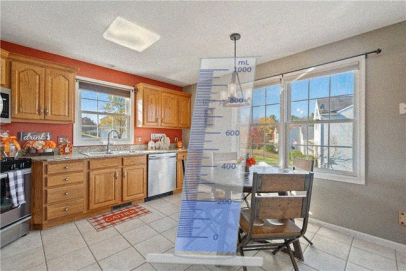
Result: 200 mL
